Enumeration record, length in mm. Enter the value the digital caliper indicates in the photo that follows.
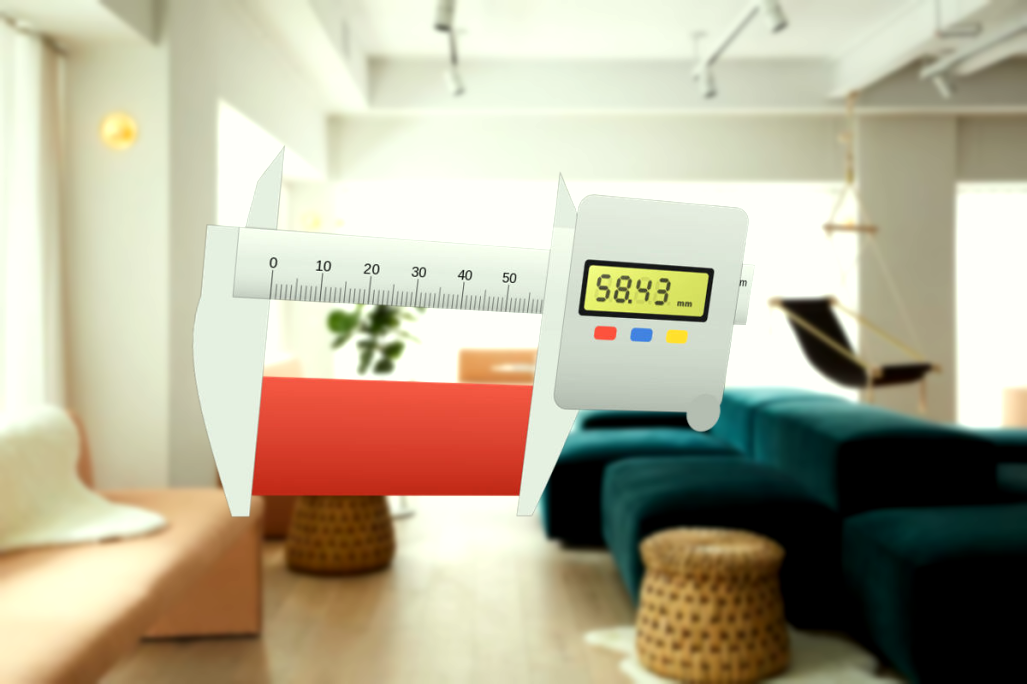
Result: 58.43 mm
